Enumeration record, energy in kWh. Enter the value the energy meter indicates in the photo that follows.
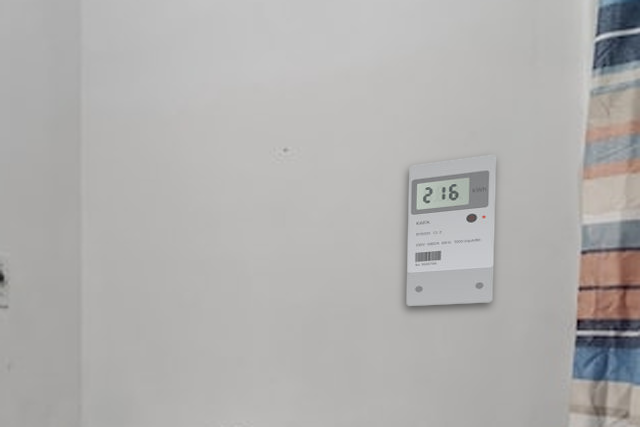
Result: 216 kWh
